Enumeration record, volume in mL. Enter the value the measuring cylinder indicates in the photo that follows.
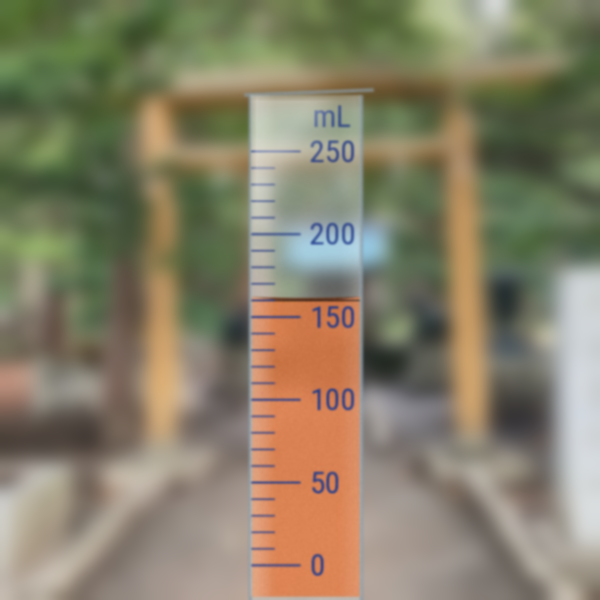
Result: 160 mL
